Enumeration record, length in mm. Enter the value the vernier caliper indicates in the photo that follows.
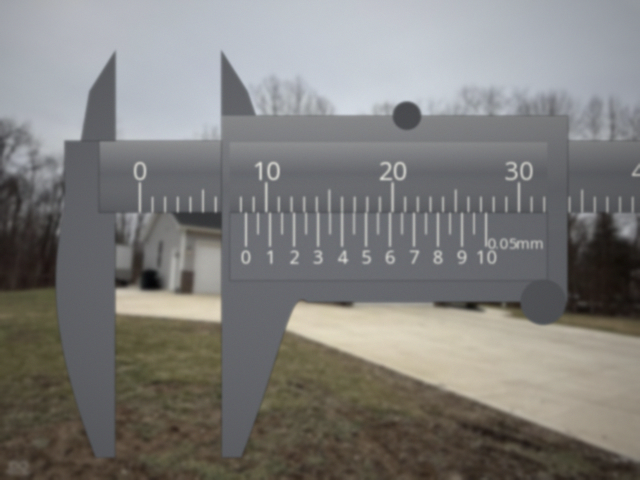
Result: 8.4 mm
